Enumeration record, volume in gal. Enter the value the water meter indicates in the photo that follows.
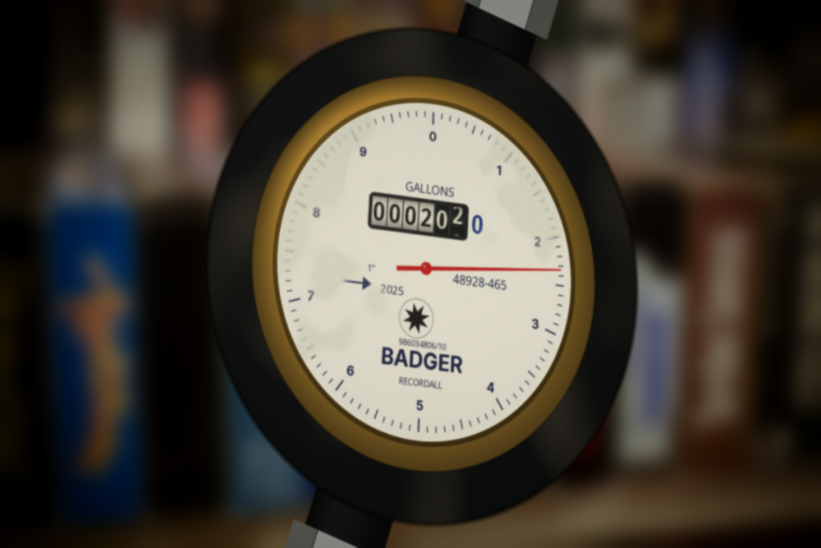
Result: 2022.3 gal
